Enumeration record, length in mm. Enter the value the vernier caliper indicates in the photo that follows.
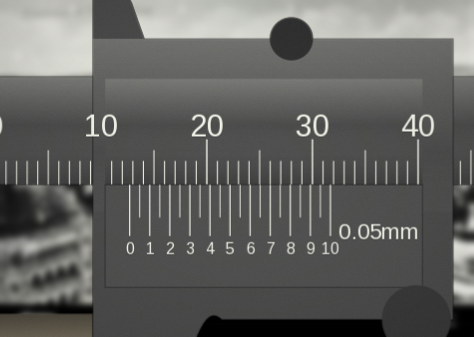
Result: 12.7 mm
